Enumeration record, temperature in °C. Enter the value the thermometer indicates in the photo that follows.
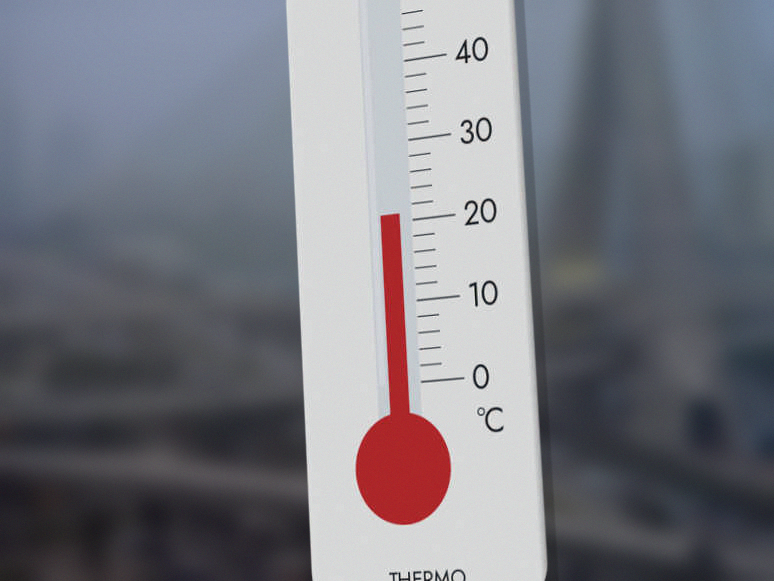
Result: 21 °C
